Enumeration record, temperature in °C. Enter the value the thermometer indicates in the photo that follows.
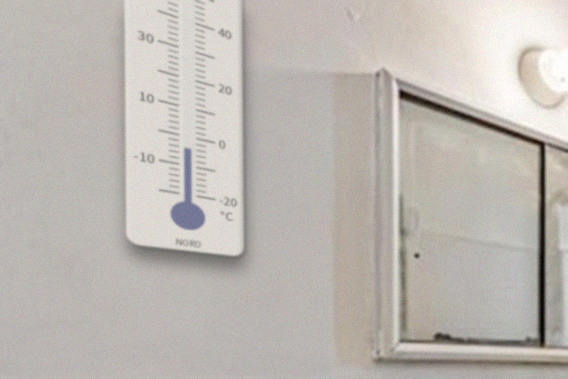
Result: -4 °C
